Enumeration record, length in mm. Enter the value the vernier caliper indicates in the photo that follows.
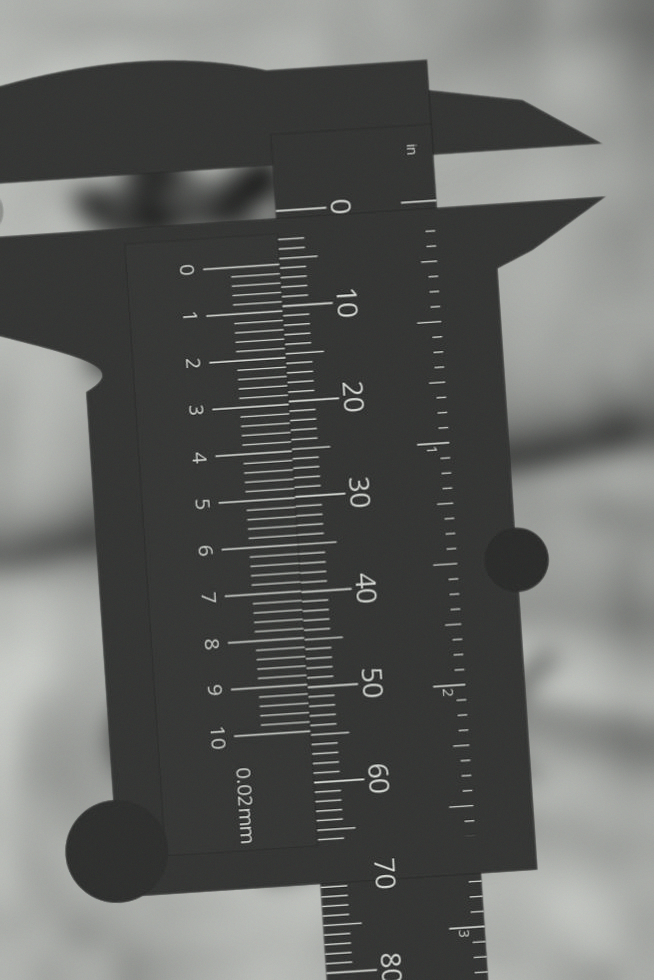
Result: 5.6 mm
